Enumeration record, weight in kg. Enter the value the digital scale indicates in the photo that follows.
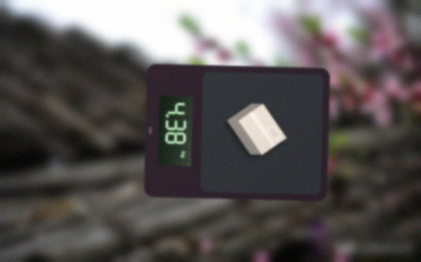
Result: 4.38 kg
